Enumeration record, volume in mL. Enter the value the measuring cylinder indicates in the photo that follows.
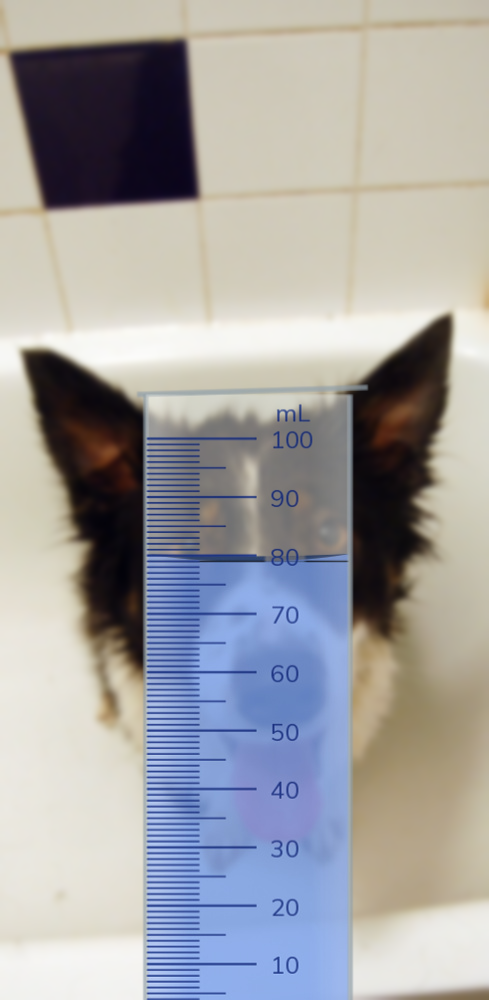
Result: 79 mL
